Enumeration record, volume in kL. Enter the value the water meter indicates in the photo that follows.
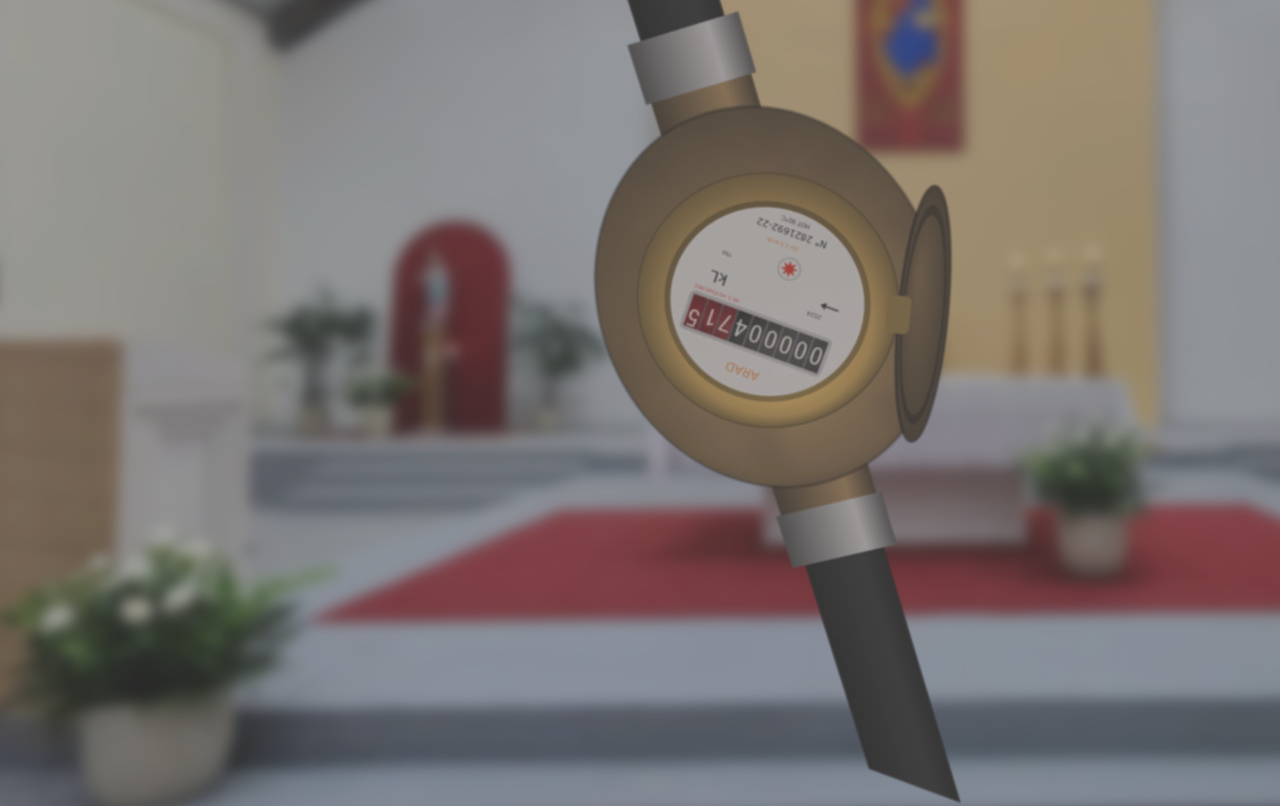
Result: 4.715 kL
